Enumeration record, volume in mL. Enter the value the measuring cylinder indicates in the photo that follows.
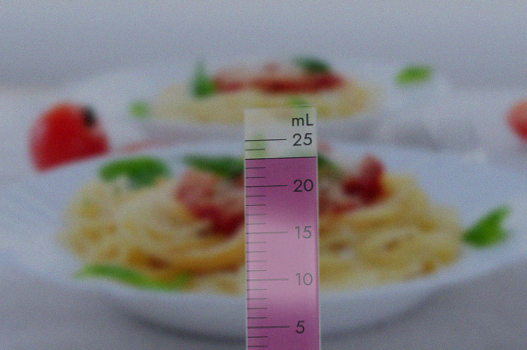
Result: 23 mL
